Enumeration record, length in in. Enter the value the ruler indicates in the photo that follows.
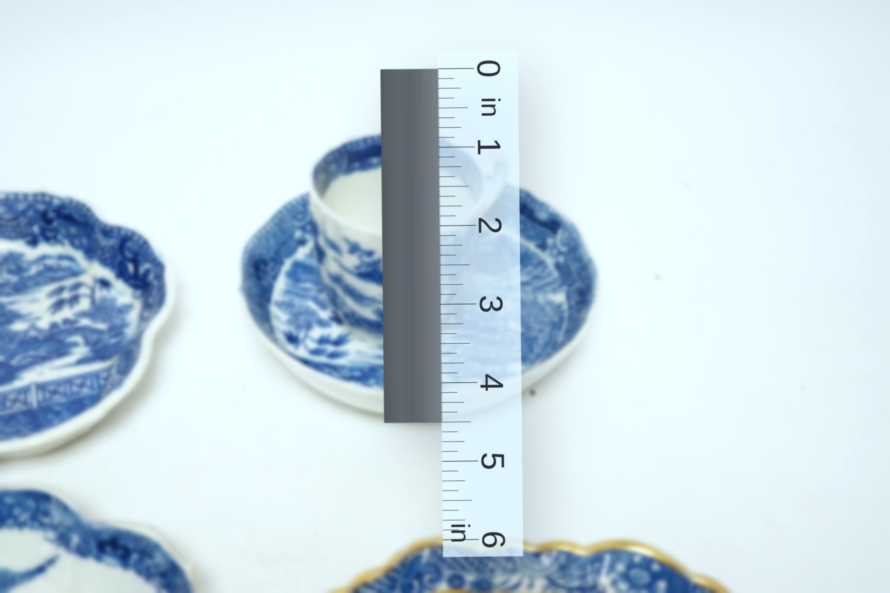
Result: 4.5 in
